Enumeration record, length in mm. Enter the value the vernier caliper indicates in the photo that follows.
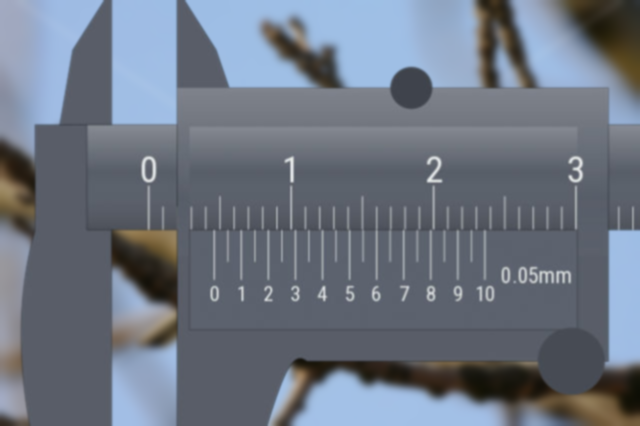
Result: 4.6 mm
